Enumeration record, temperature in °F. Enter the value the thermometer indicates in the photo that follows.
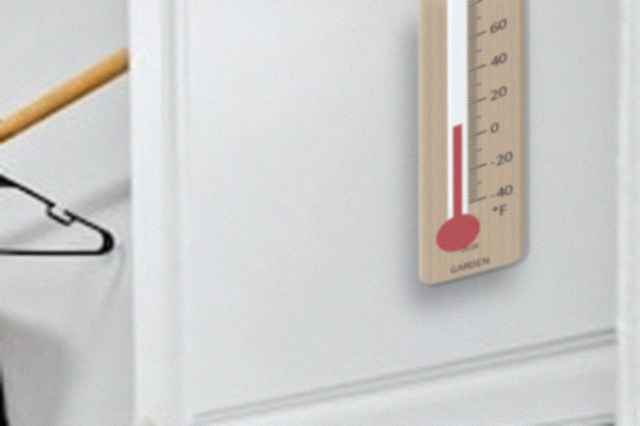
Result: 10 °F
